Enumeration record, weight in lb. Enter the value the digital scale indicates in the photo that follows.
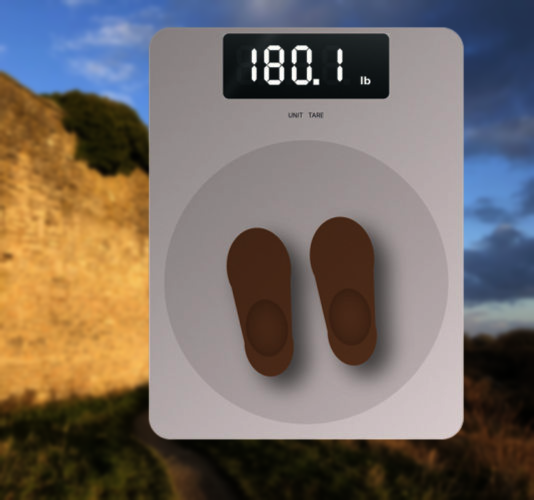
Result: 180.1 lb
